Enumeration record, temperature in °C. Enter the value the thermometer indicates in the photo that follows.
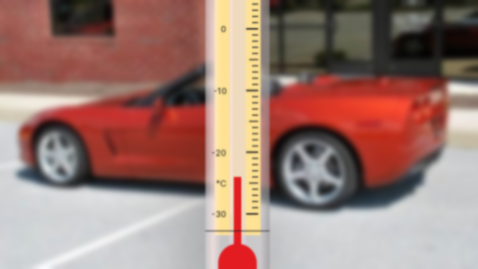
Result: -24 °C
